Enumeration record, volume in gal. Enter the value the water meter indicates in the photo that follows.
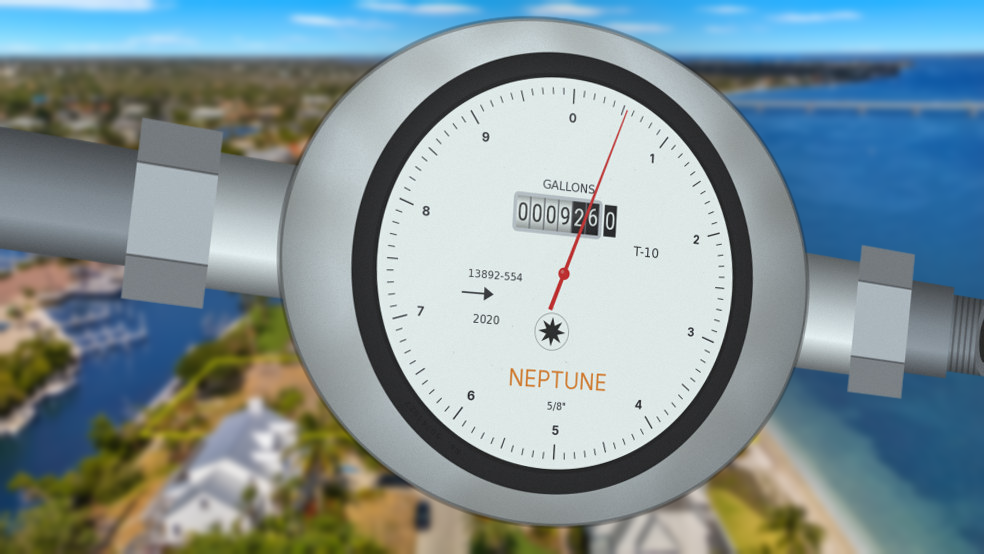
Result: 9260.5 gal
